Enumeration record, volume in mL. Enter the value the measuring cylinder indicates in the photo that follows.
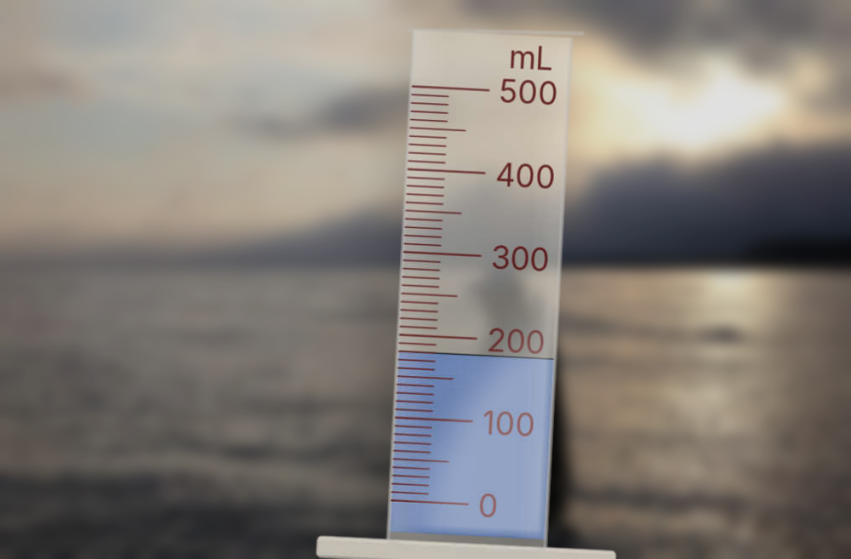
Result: 180 mL
